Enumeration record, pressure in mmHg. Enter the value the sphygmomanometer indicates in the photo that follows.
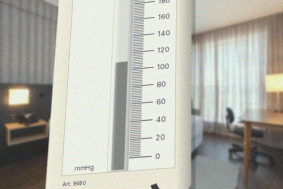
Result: 110 mmHg
